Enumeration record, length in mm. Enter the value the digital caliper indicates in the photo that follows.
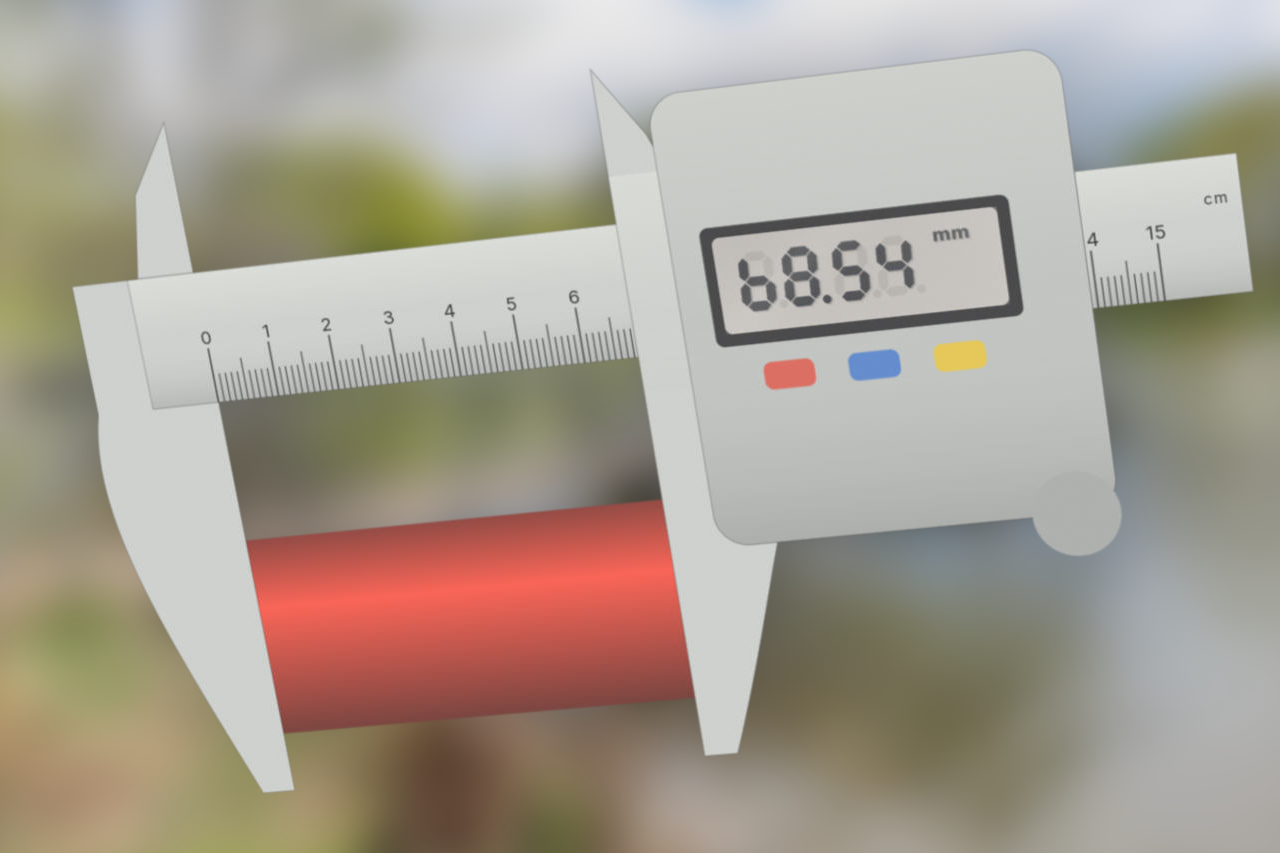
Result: 68.54 mm
